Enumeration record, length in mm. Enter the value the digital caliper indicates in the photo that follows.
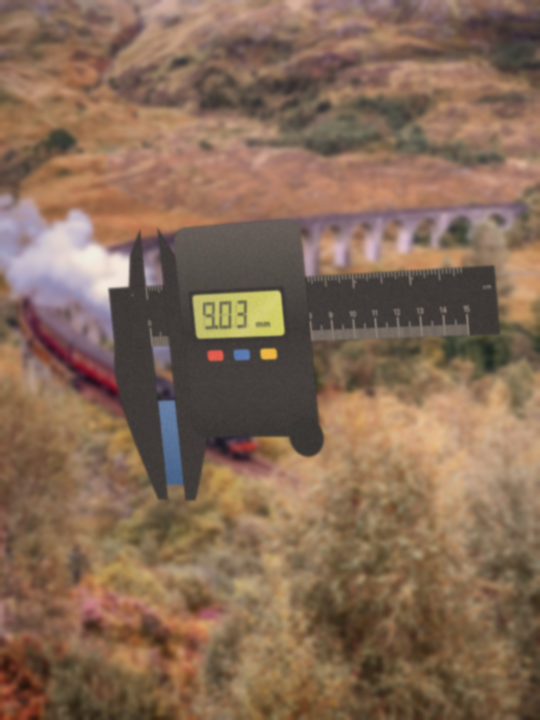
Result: 9.03 mm
